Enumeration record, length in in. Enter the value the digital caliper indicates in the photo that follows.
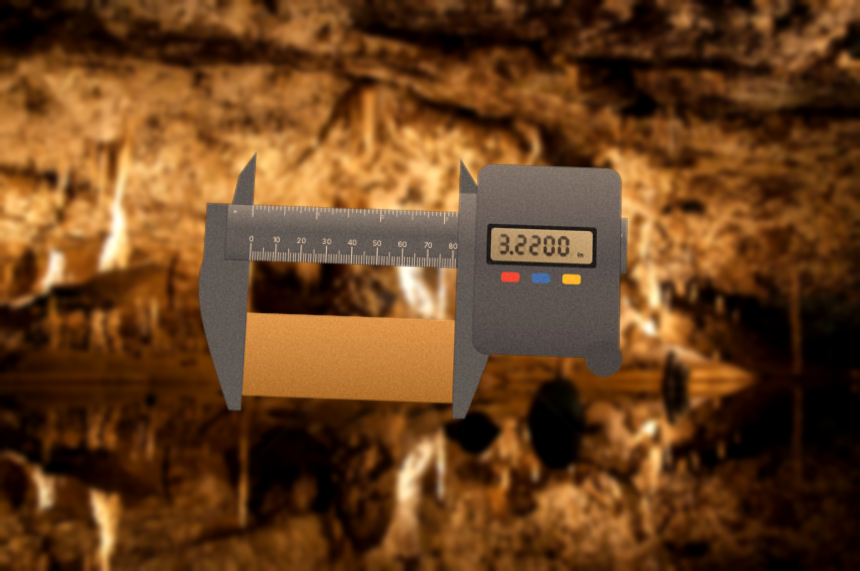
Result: 3.2200 in
